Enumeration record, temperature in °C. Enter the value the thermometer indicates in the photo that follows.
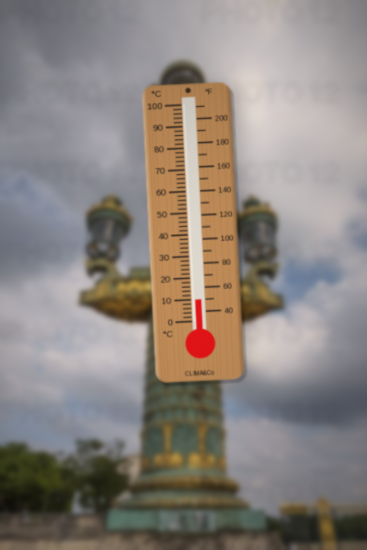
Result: 10 °C
